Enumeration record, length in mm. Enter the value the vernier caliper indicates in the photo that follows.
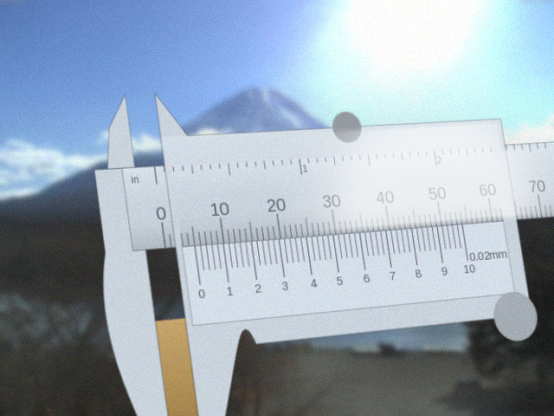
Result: 5.0 mm
